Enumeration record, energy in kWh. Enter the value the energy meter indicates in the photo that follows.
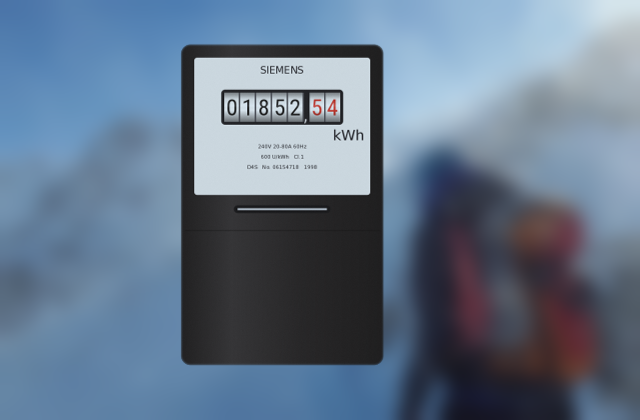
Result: 1852.54 kWh
